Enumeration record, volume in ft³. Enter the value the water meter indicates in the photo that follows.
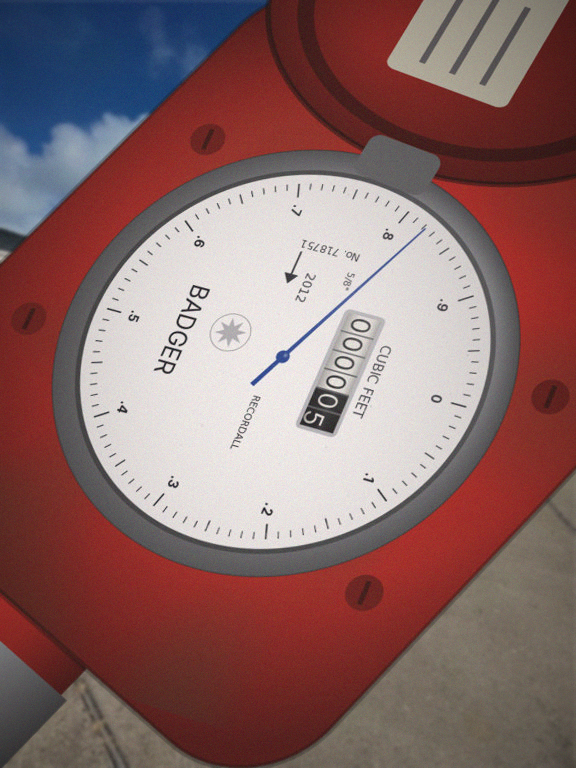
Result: 4.82 ft³
